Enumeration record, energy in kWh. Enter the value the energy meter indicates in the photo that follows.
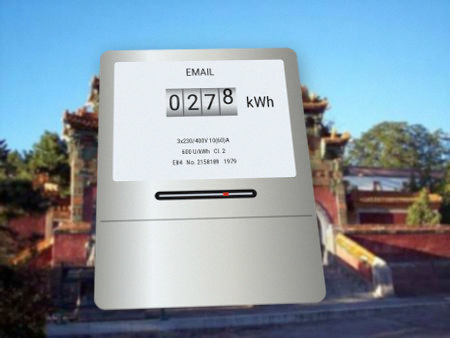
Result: 278 kWh
